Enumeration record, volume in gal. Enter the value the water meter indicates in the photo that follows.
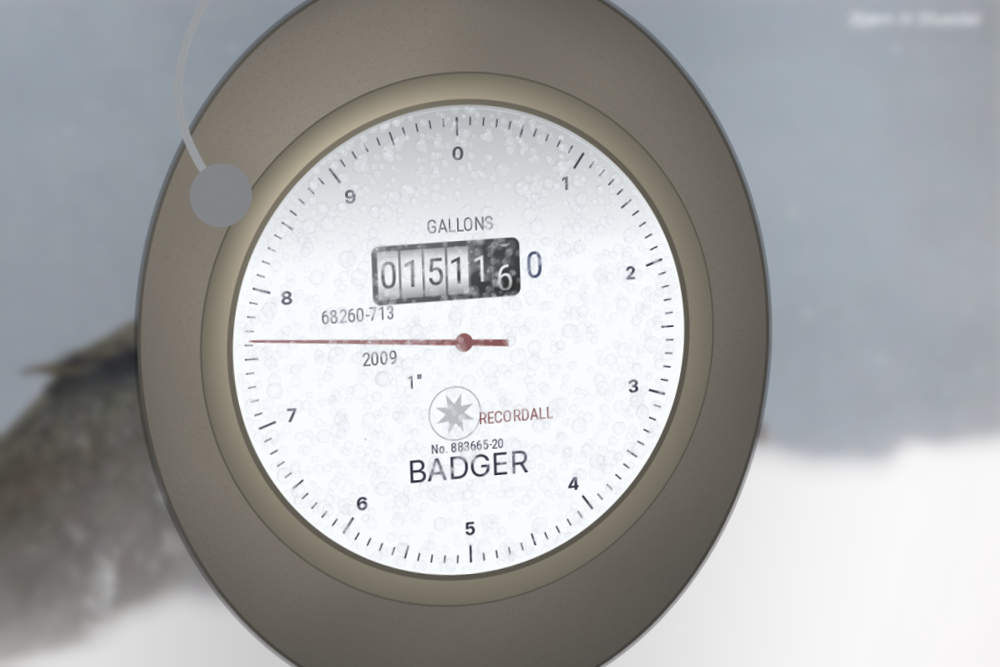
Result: 151157.6 gal
